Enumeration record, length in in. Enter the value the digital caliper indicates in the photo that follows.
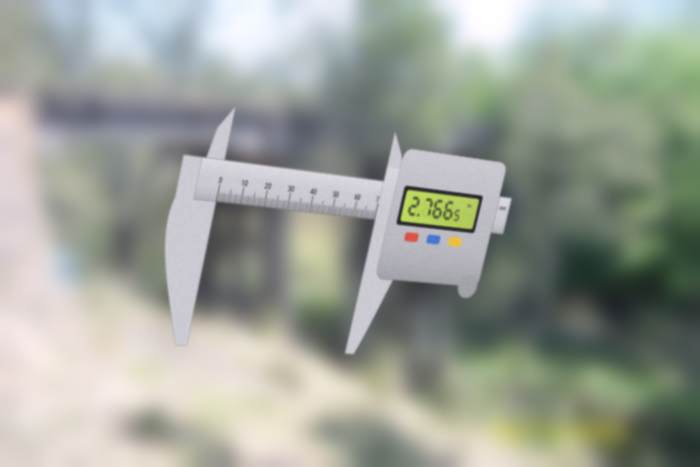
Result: 2.7665 in
